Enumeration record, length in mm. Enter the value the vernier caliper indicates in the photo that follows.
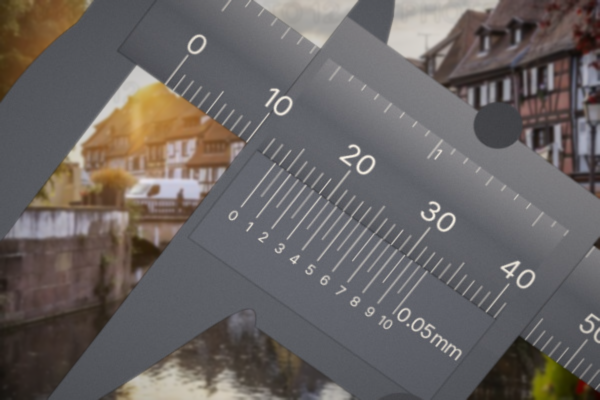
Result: 13.6 mm
